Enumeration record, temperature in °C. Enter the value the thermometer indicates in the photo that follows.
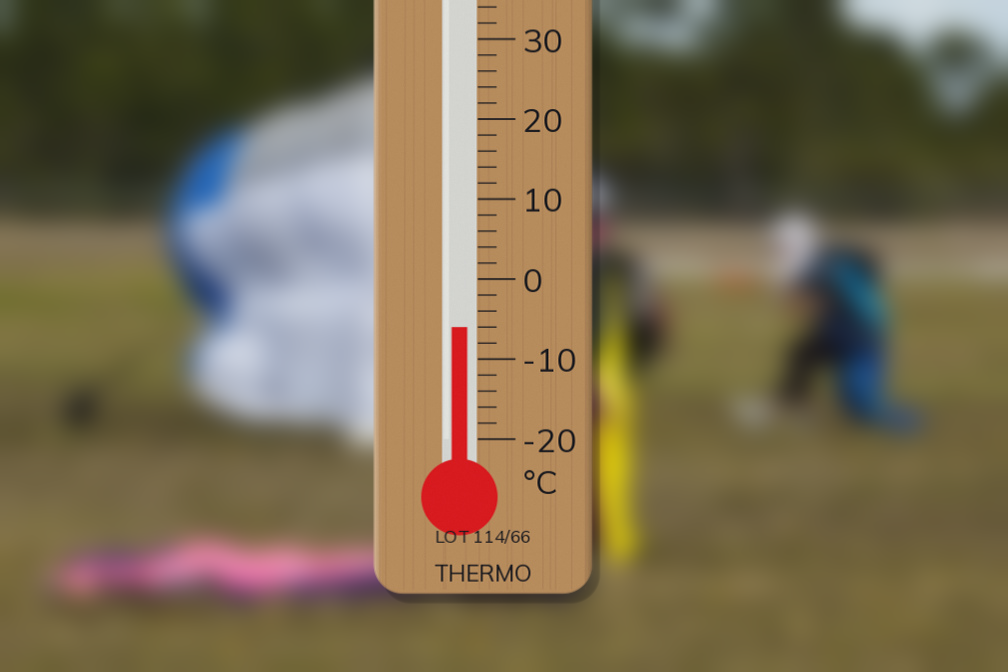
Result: -6 °C
